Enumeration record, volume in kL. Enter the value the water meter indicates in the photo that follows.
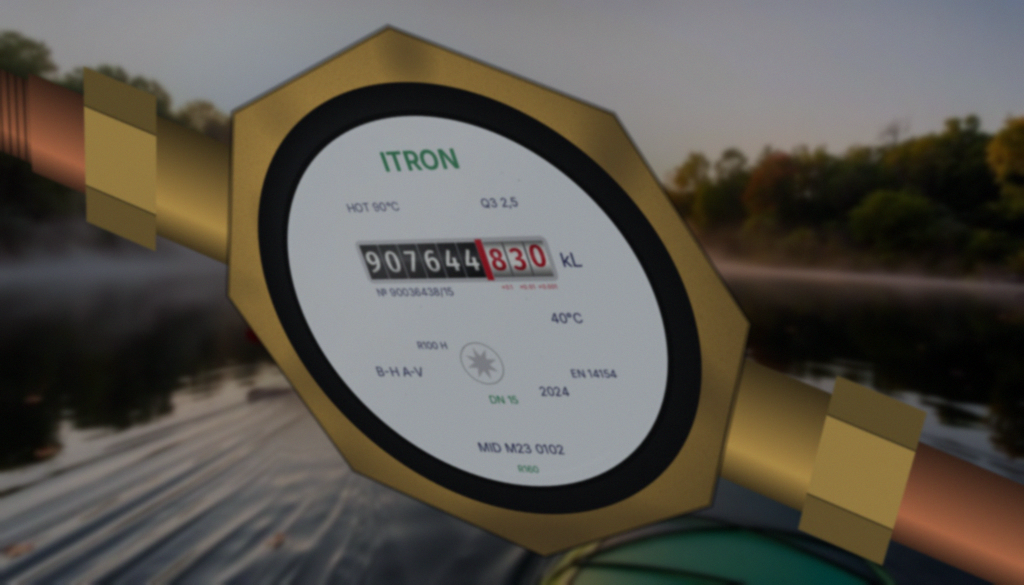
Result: 907644.830 kL
